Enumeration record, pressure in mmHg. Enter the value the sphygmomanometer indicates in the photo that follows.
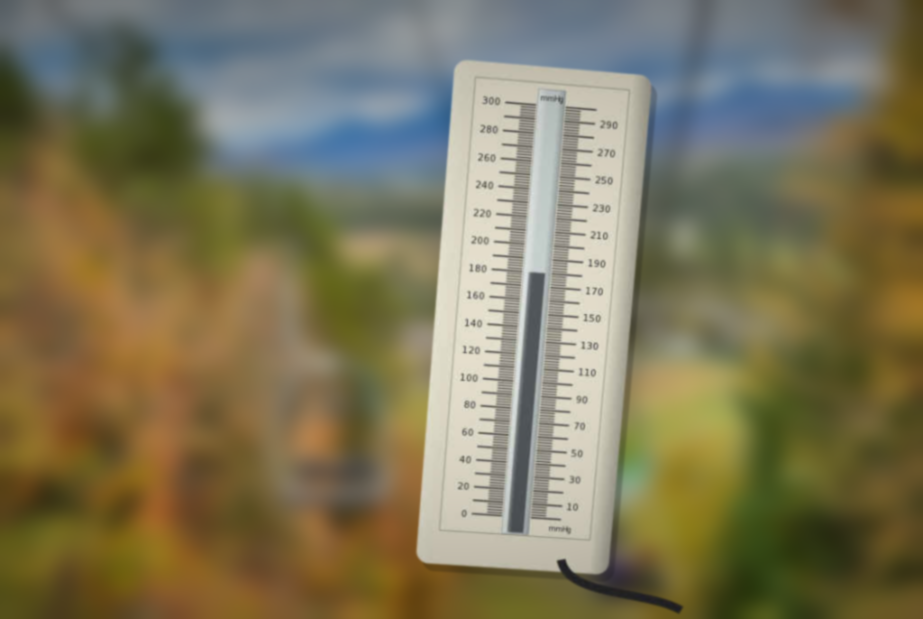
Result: 180 mmHg
